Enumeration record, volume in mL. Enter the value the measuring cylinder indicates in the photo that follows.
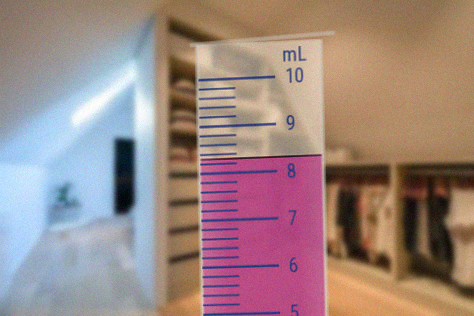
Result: 8.3 mL
